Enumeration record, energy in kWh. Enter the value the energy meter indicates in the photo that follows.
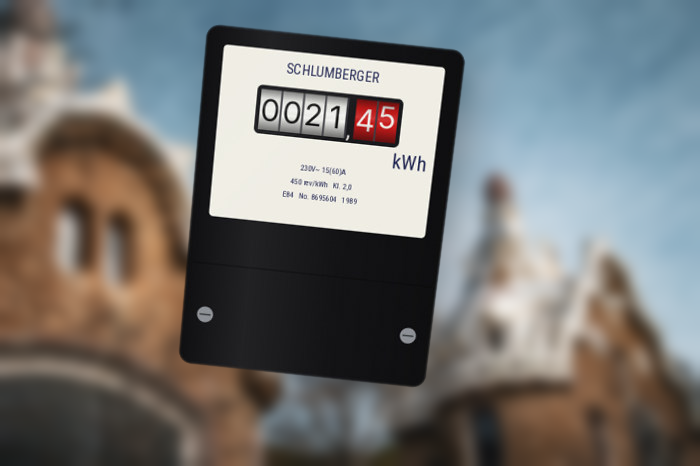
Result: 21.45 kWh
